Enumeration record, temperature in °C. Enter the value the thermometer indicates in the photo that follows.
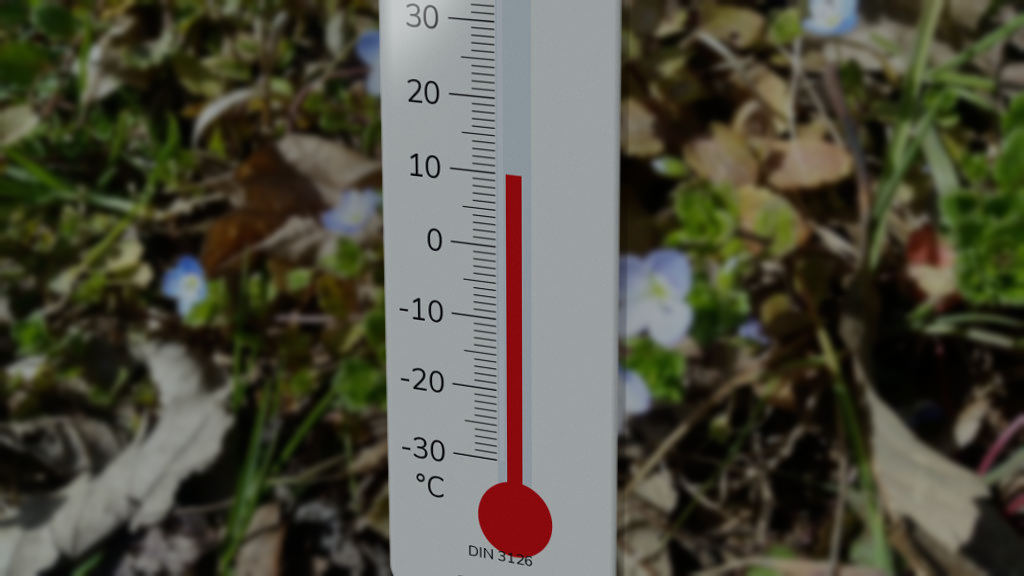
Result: 10 °C
